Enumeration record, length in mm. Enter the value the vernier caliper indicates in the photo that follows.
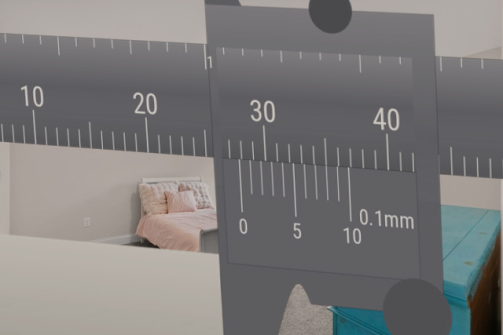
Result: 27.8 mm
